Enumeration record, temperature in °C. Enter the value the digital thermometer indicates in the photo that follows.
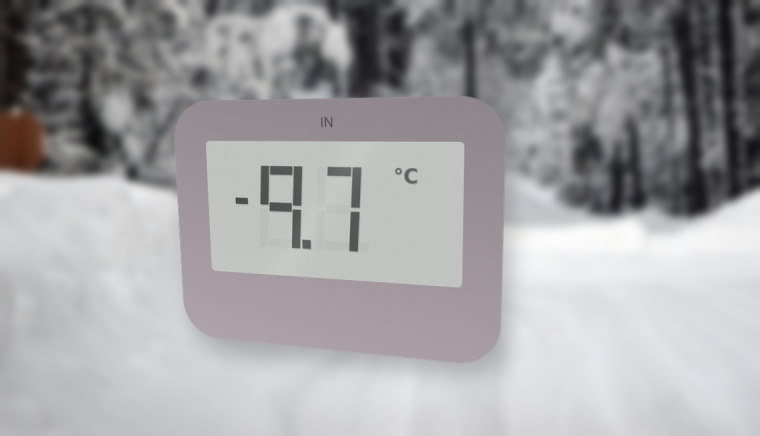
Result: -9.7 °C
